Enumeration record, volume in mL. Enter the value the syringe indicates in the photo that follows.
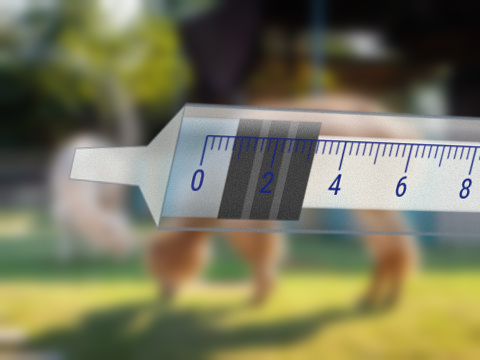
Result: 0.8 mL
